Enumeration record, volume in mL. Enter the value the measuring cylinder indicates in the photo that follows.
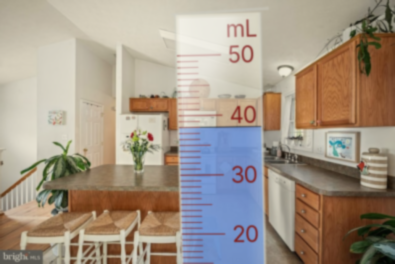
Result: 38 mL
